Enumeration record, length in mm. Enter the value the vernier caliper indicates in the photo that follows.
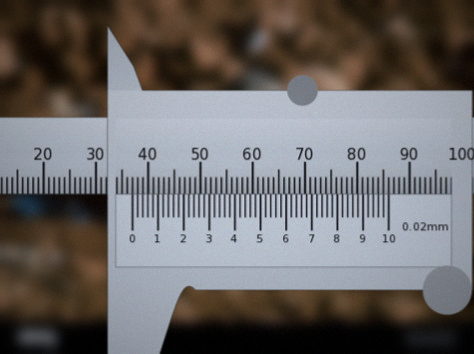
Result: 37.0 mm
